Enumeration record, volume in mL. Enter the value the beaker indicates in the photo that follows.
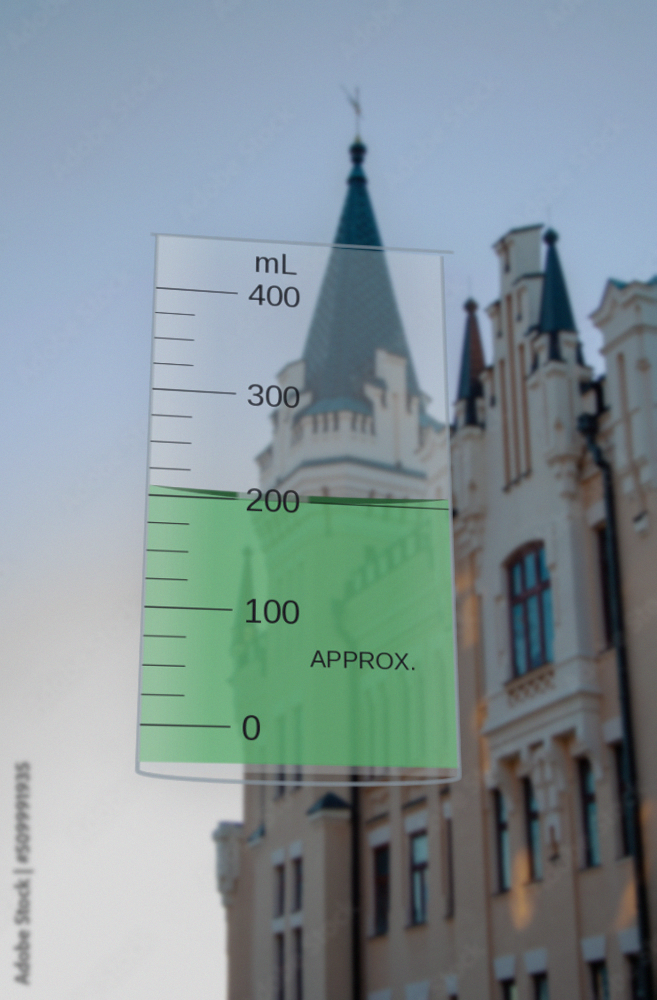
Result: 200 mL
